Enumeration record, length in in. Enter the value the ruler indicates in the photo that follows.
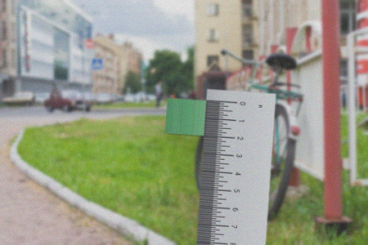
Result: 2 in
